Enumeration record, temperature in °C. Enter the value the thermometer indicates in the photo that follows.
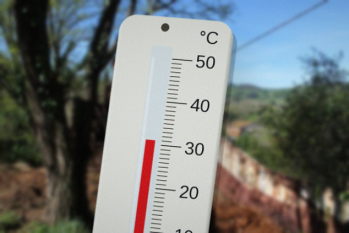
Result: 31 °C
